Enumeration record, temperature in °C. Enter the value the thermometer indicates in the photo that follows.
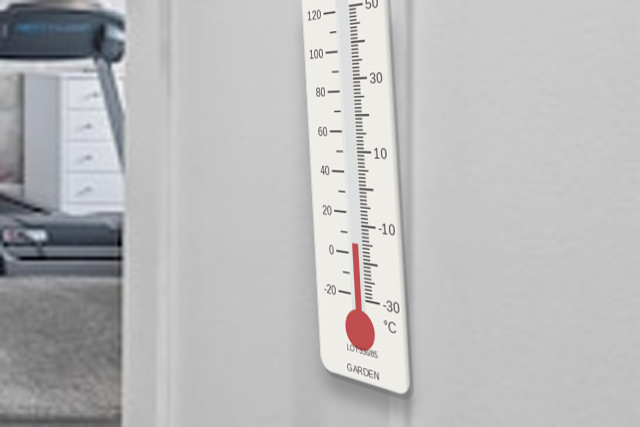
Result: -15 °C
